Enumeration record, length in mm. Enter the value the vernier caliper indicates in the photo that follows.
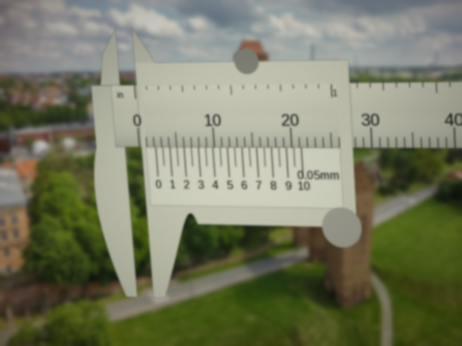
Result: 2.2 mm
